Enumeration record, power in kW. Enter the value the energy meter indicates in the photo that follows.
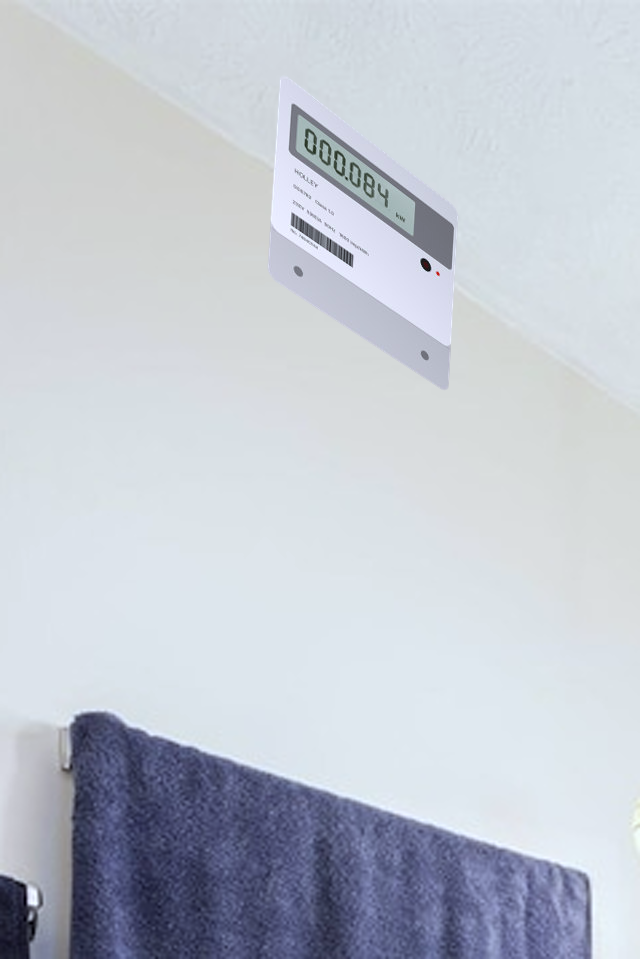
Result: 0.084 kW
